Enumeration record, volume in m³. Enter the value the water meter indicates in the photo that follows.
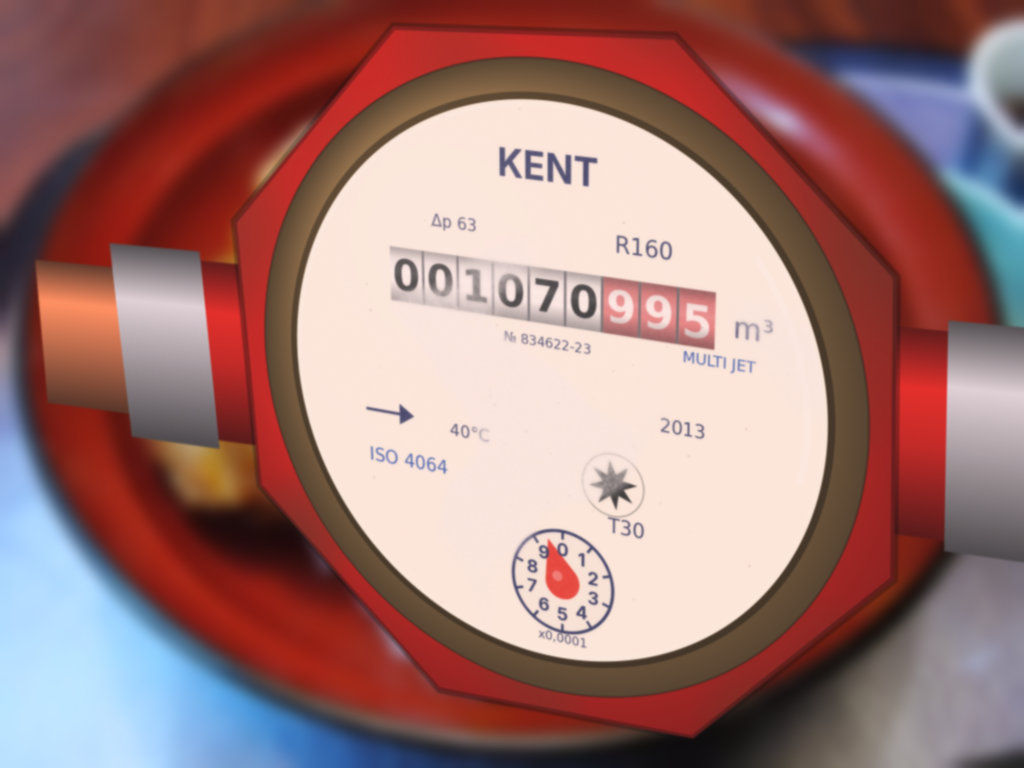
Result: 1070.9949 m³
